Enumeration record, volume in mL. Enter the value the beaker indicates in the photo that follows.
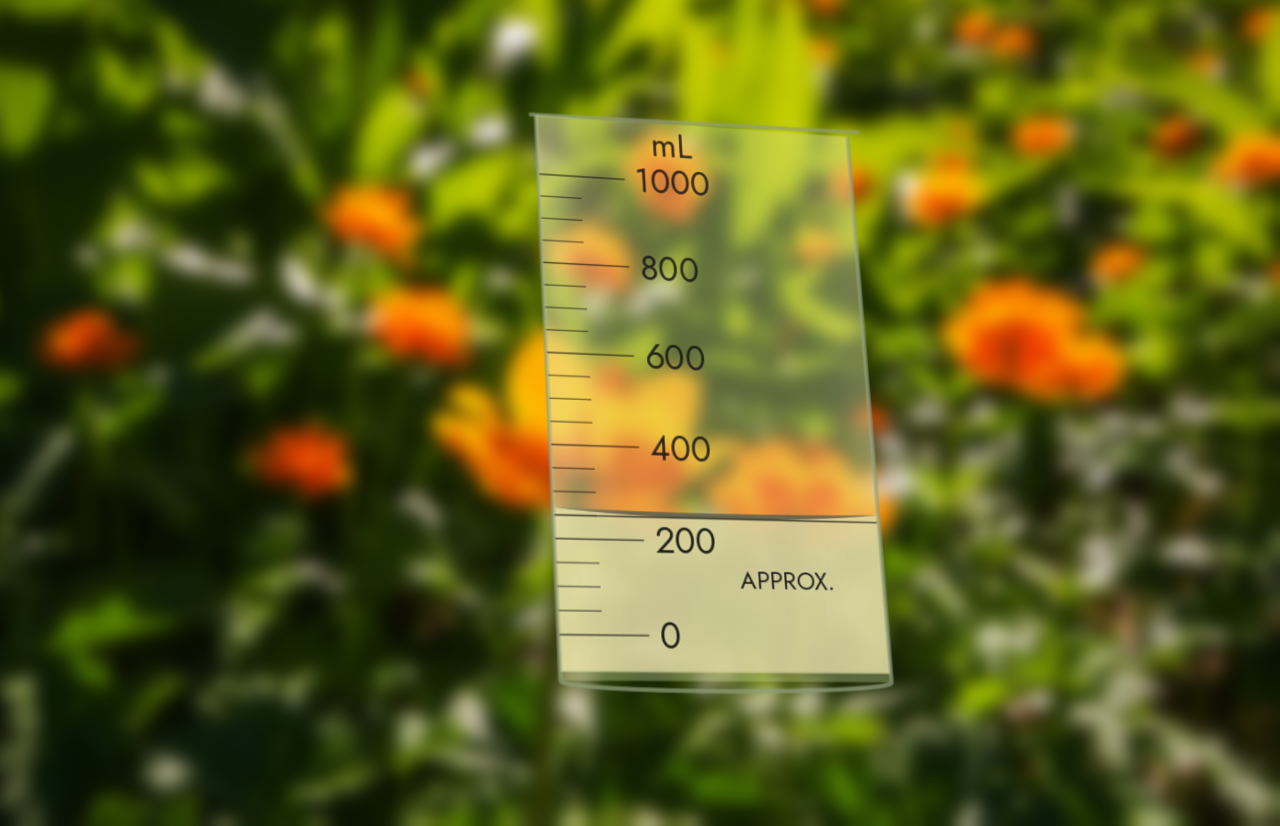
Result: 250 mL
